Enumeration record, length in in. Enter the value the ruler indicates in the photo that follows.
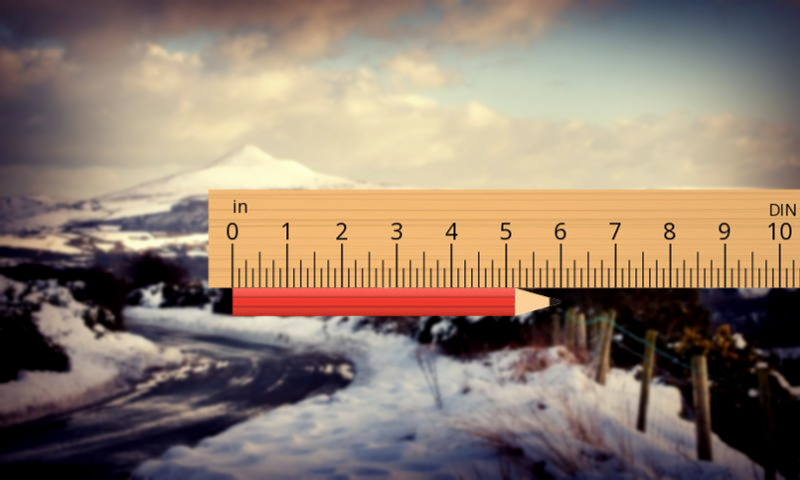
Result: 6 in
